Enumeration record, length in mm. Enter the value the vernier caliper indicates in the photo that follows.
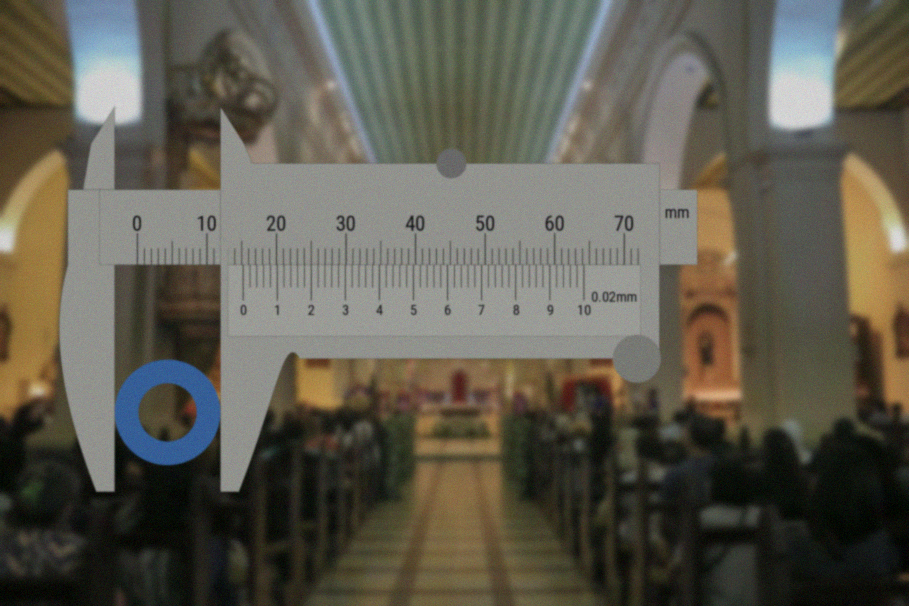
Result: 15.2 mm
